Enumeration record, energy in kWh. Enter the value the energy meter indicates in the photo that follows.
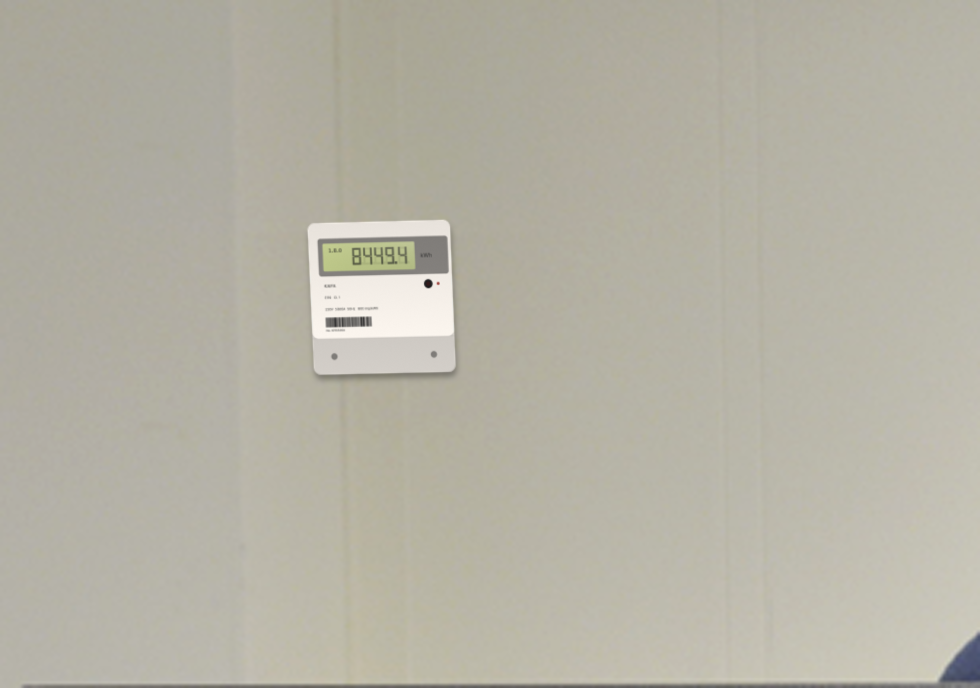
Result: 8449.4 kWh
